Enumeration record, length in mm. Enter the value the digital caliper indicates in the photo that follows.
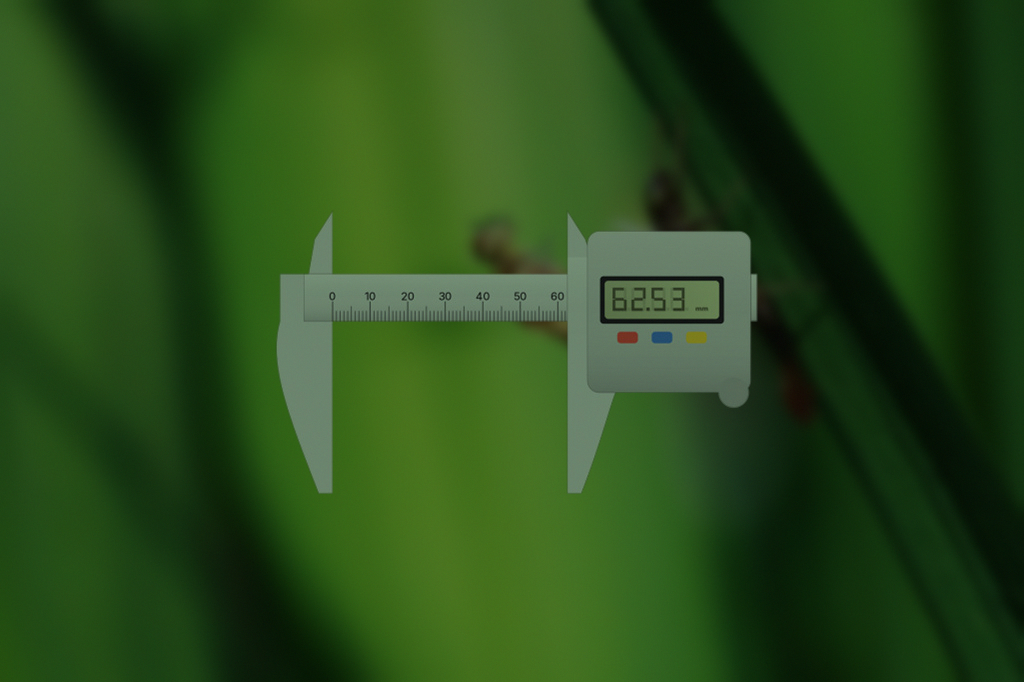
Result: 62.53 mm
